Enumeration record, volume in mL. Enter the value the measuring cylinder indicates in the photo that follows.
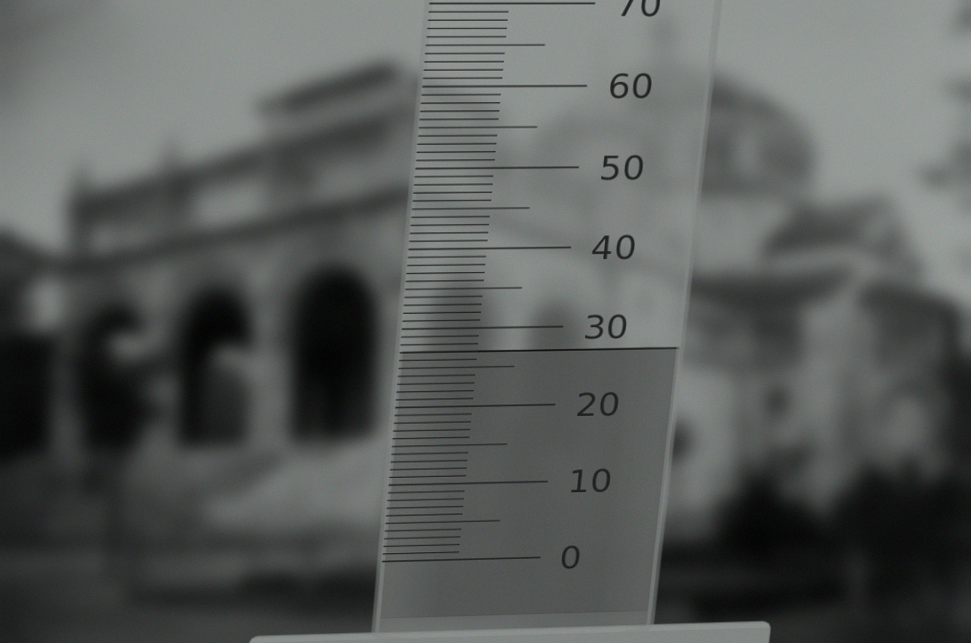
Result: 27 mL
